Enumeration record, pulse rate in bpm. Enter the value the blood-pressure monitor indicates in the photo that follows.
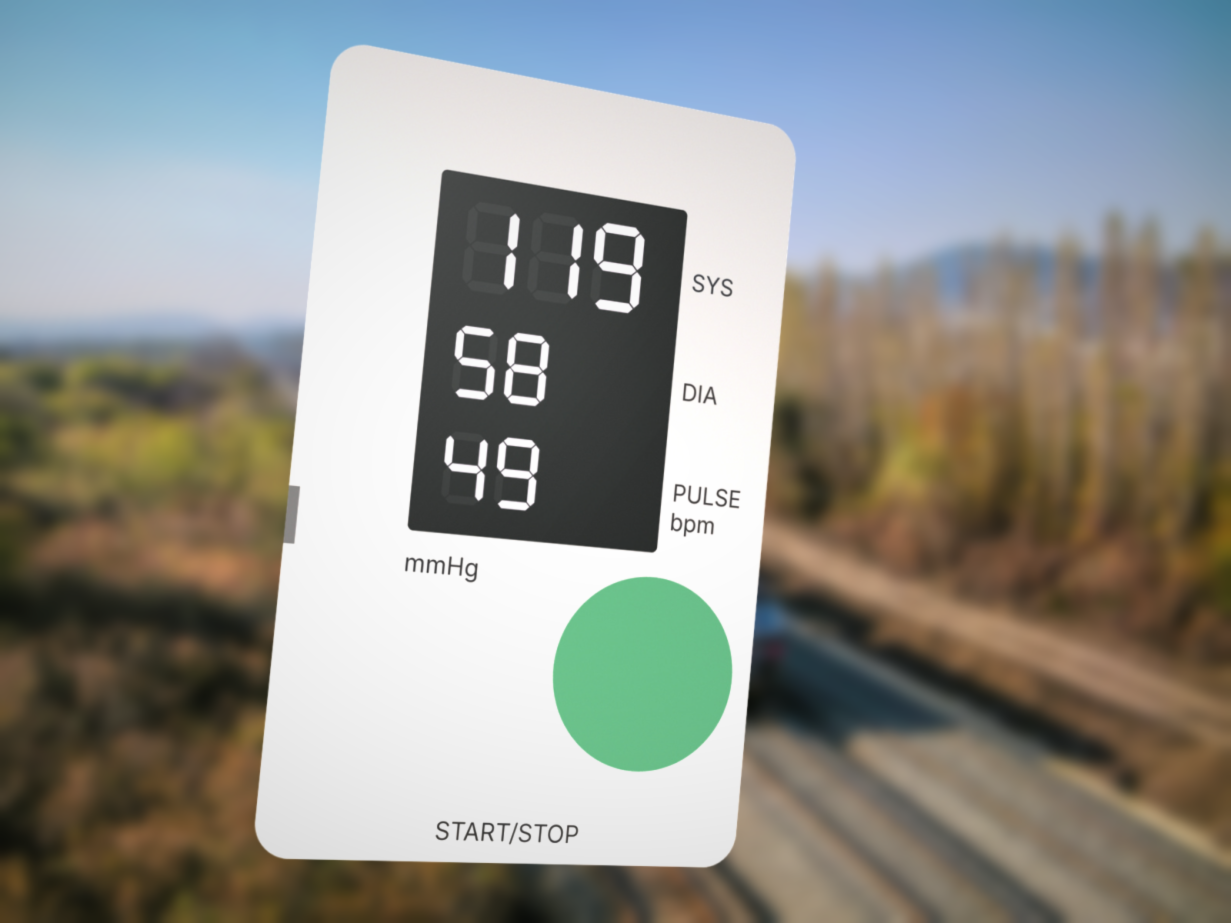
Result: 49 bpm
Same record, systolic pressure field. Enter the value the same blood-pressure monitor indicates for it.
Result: 119 mmHg
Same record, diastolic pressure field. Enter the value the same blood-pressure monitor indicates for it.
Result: 58 mmHg
